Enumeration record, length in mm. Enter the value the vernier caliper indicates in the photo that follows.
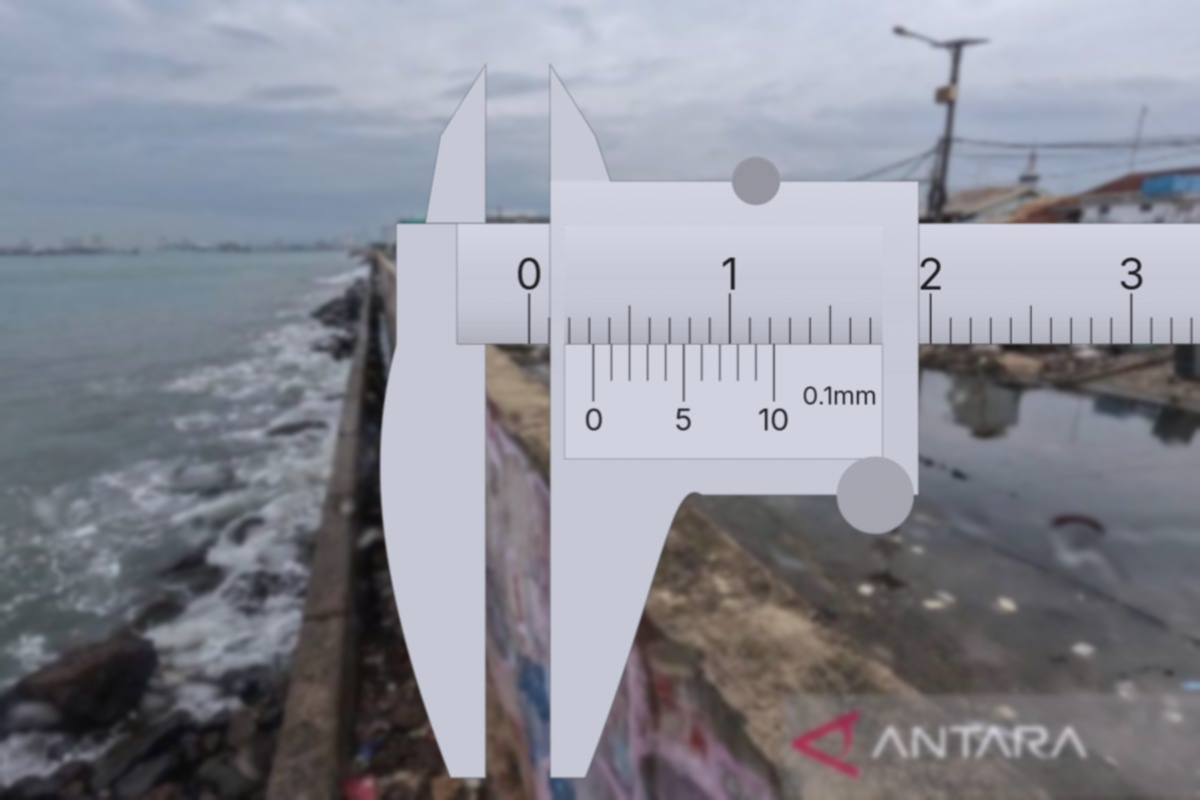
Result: 3.2 mm
